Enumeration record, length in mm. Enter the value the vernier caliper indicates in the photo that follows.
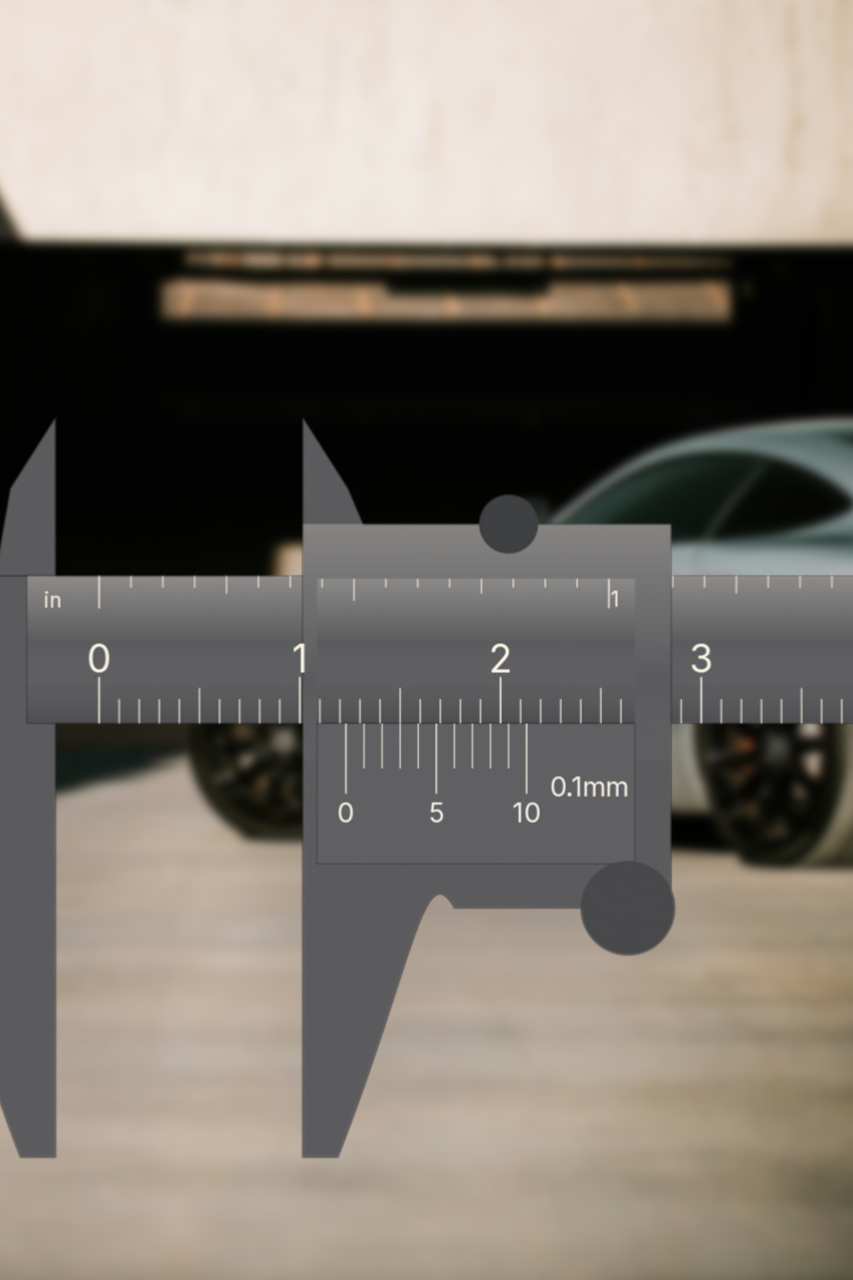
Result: 12.3 mm
